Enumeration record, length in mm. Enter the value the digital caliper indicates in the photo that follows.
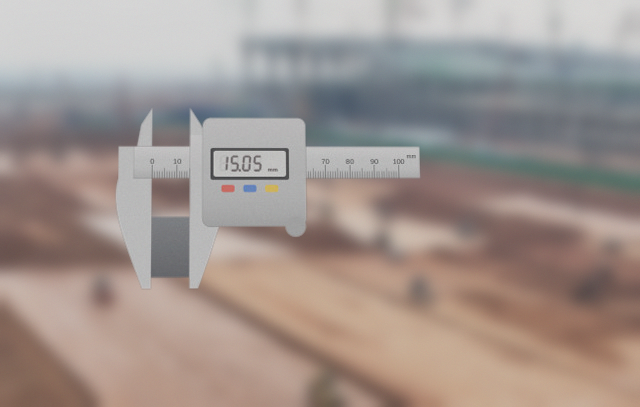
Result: 15.05 mm
